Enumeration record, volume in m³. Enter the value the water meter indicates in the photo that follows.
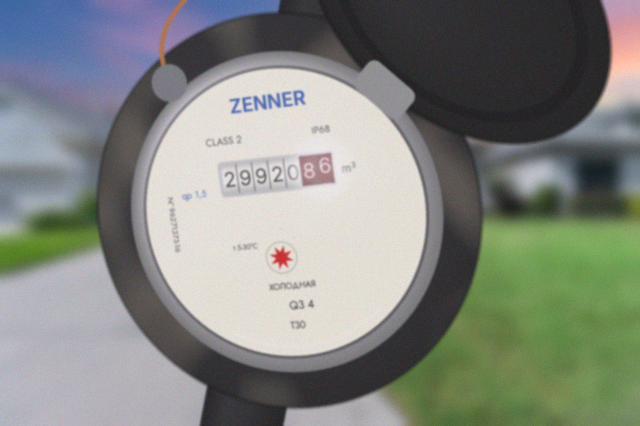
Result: 29920.86 m³
